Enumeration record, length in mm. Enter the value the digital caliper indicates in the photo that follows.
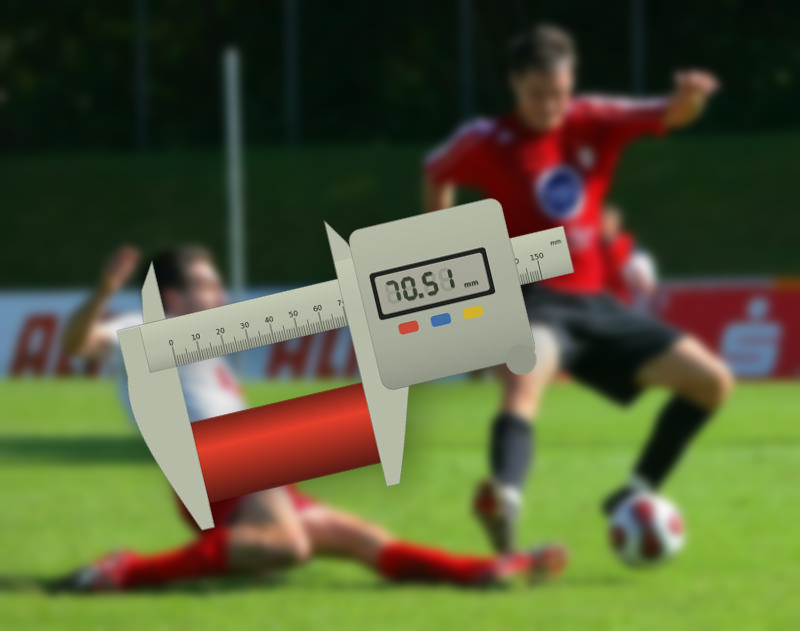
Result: 70.51 mm
